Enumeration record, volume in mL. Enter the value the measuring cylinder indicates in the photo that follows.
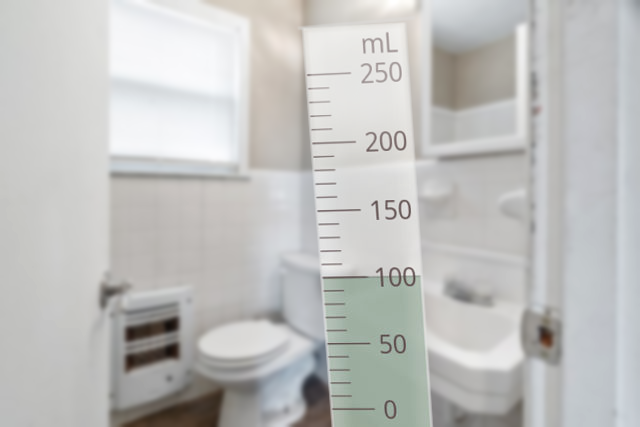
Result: 100 mL
